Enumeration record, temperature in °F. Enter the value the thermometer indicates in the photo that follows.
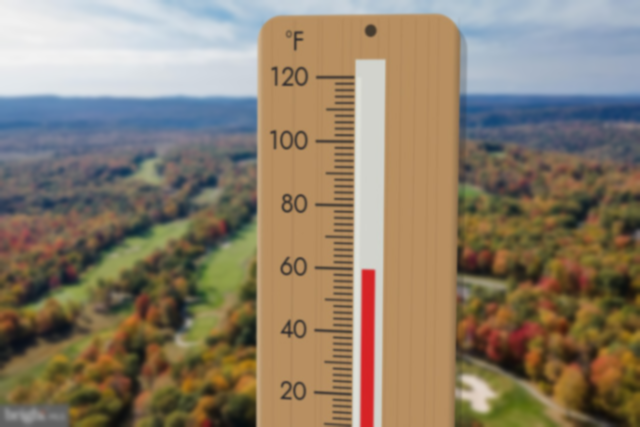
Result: 60 °F
